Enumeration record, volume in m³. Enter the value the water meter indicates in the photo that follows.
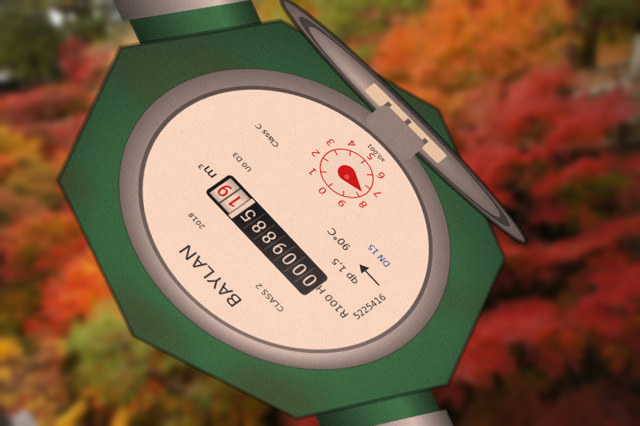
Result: 9885.197 m³
